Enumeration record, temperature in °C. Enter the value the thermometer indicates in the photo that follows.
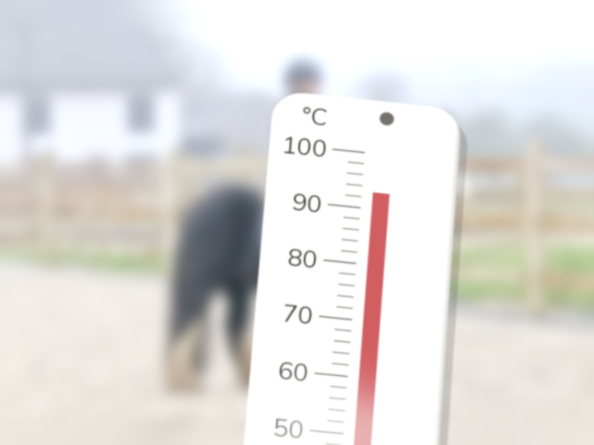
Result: 93 °C
